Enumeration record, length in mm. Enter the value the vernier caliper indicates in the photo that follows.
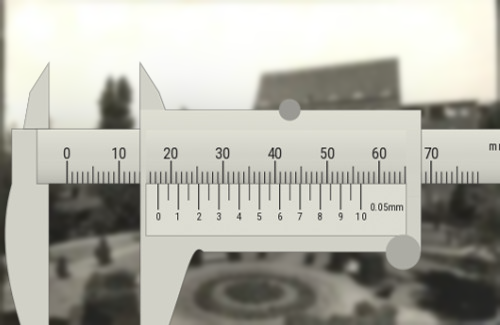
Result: 17.5 mm
